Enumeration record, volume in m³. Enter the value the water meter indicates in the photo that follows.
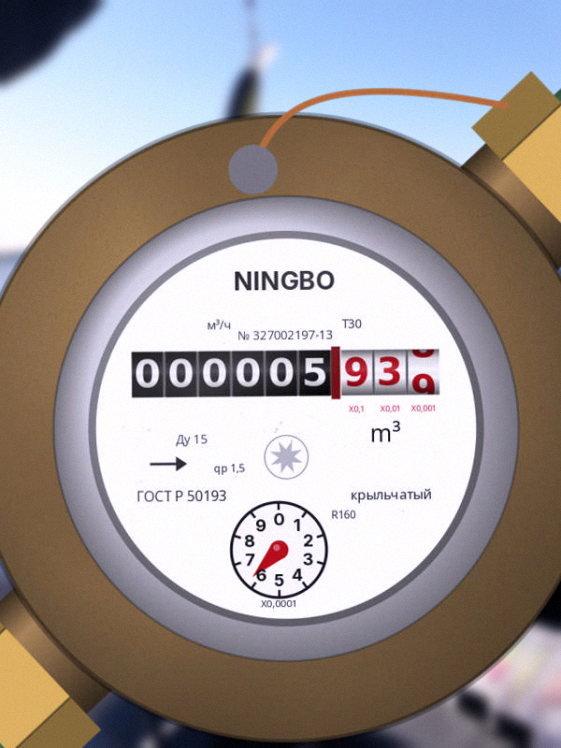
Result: 5.9386 m³
